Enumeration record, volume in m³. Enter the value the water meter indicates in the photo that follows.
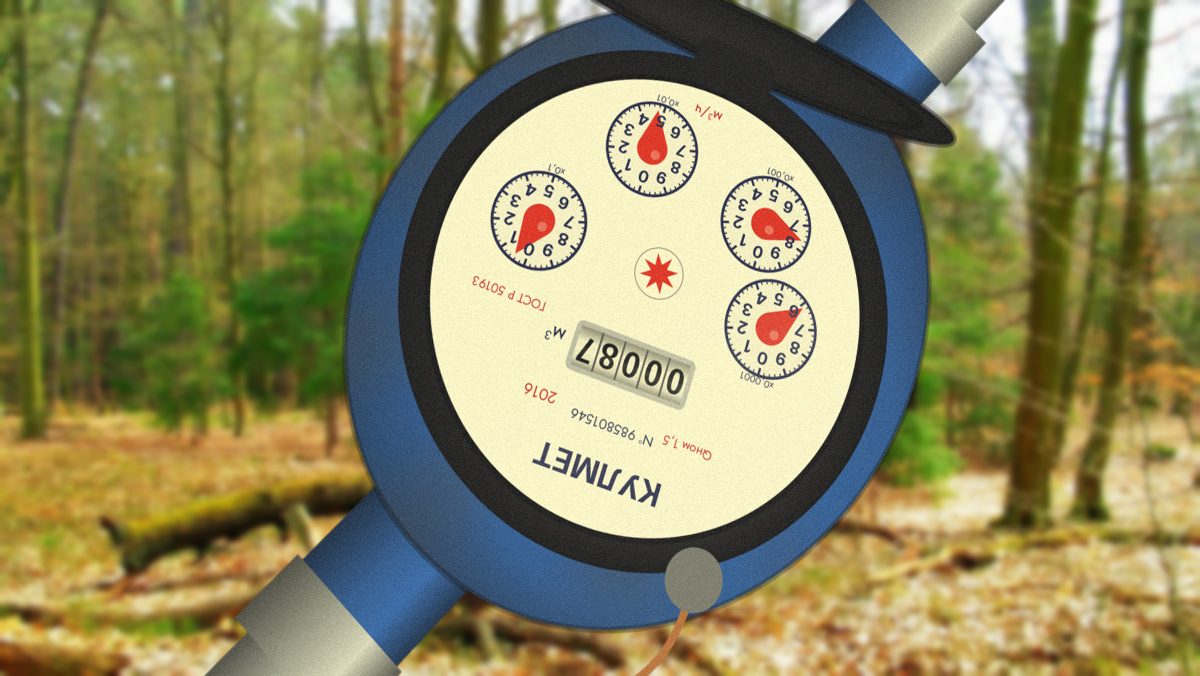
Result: 87.0476 m³
